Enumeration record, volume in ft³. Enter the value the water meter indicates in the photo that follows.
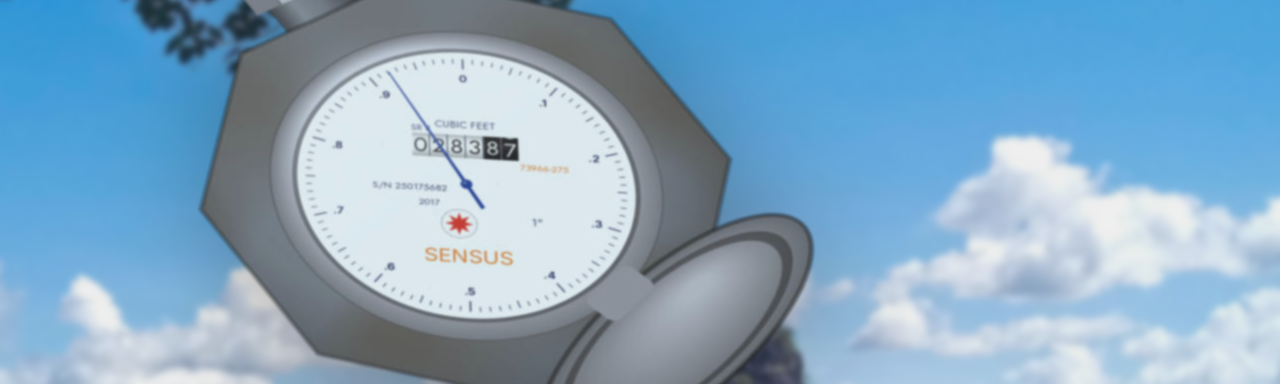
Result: 28386.92 ft³
